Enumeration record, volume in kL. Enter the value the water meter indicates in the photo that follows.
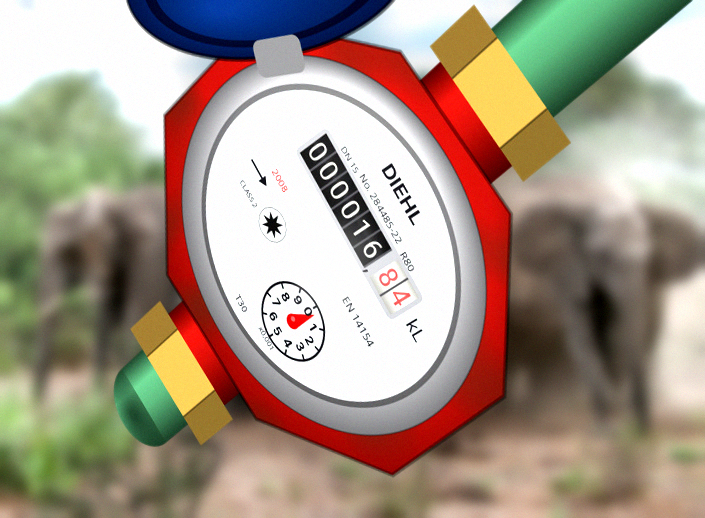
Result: 16.840 kL
